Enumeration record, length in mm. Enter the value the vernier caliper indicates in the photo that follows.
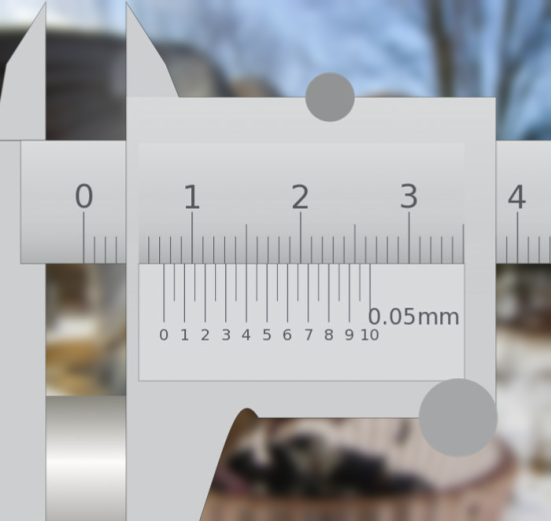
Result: 7.4 mm
